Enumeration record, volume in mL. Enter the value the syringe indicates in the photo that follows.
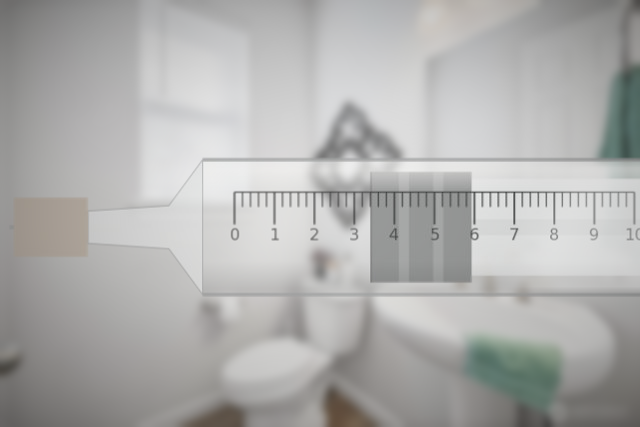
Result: 3.4 mL
